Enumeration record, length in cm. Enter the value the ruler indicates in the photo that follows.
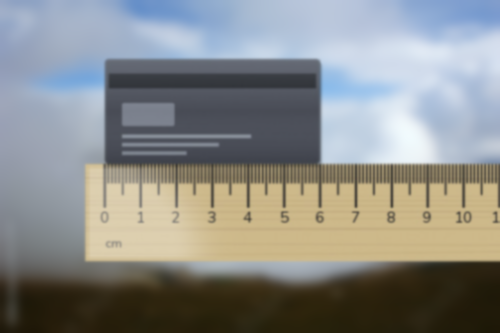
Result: 6 cm
